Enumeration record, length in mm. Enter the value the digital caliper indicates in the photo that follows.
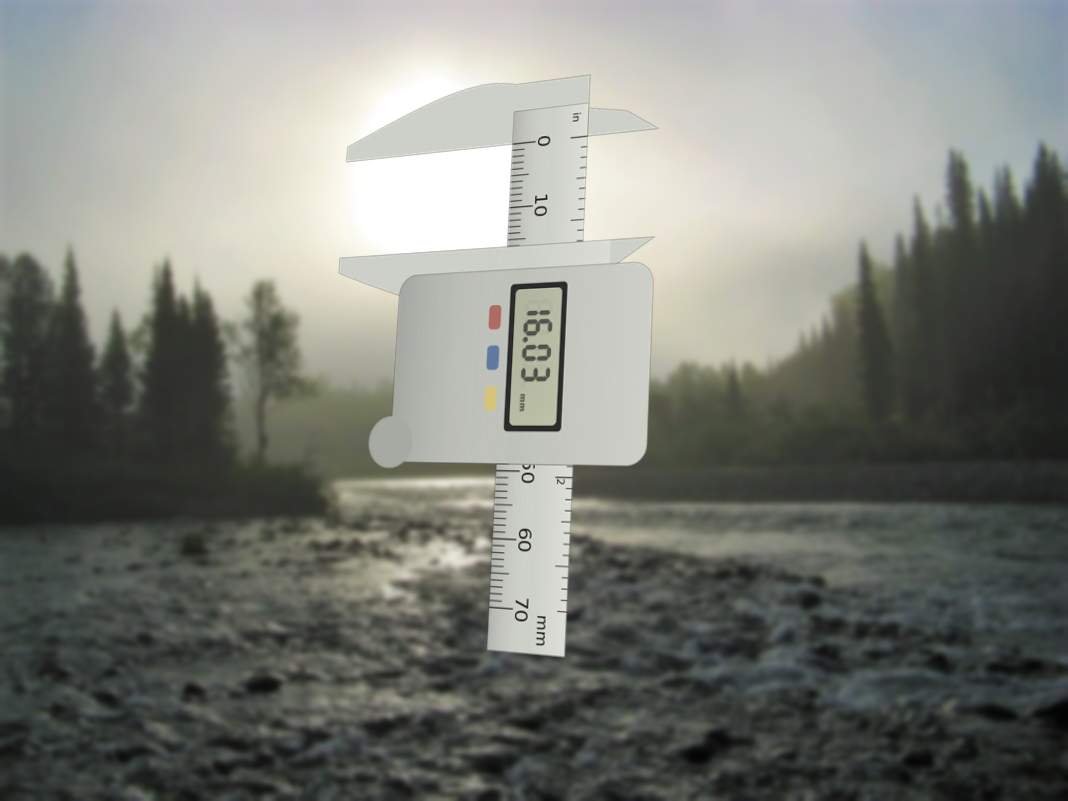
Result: 16.03 mm
